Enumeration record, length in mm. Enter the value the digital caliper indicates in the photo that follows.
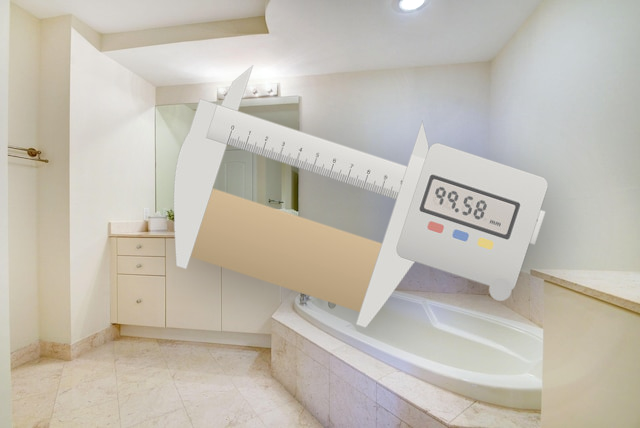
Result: 99.58 mm
